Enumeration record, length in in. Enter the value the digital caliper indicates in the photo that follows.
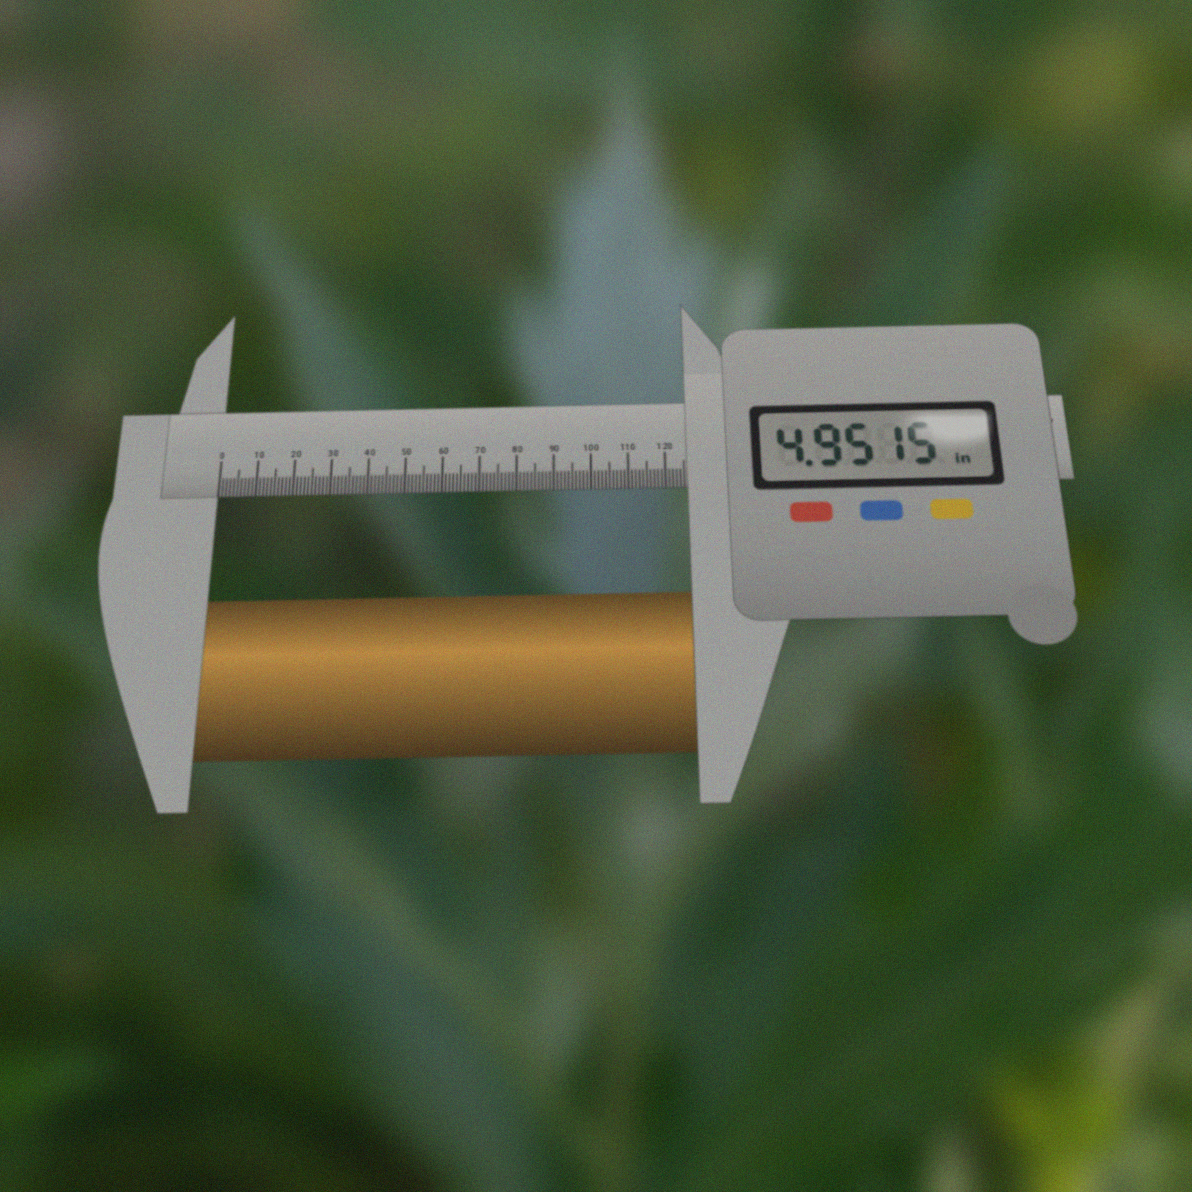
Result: 4.9515 in
